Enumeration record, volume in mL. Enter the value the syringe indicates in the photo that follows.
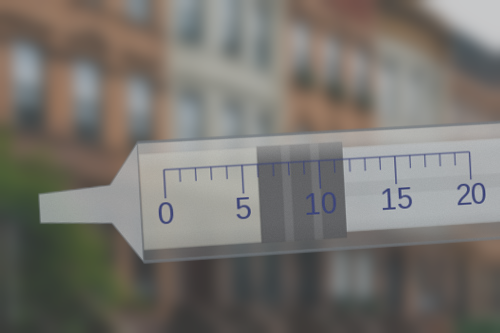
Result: 6 mL
